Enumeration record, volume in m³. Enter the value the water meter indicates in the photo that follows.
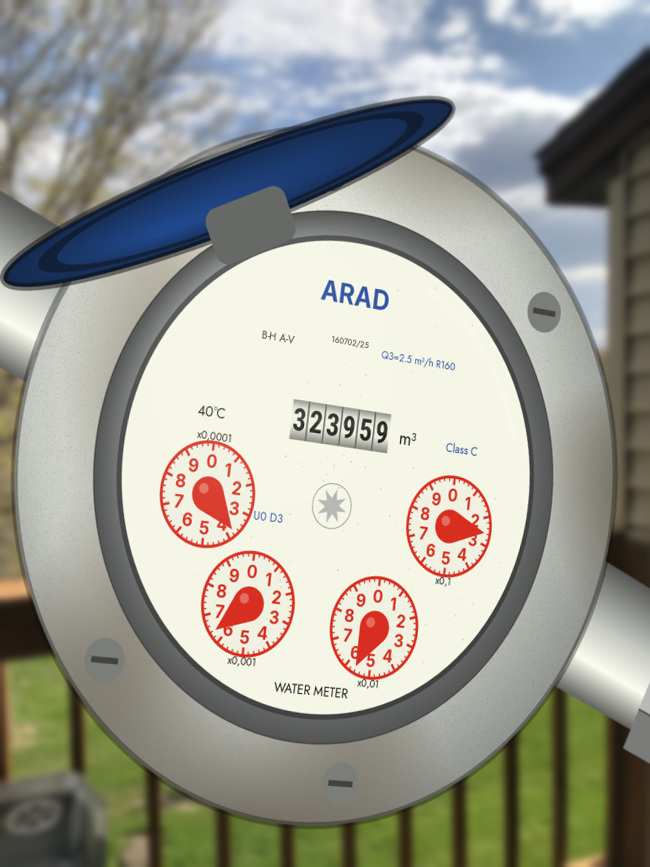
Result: 323959.2563 m³
